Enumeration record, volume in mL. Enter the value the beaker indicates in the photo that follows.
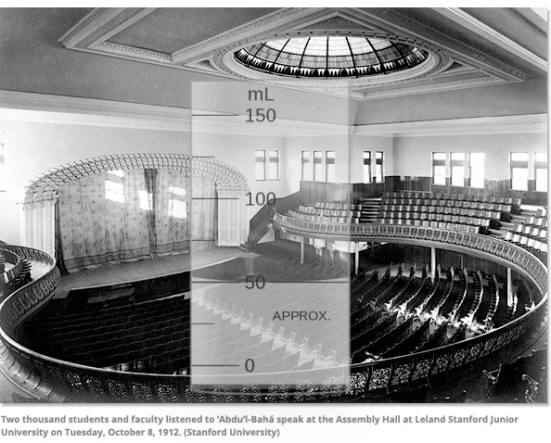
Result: 50 mL
